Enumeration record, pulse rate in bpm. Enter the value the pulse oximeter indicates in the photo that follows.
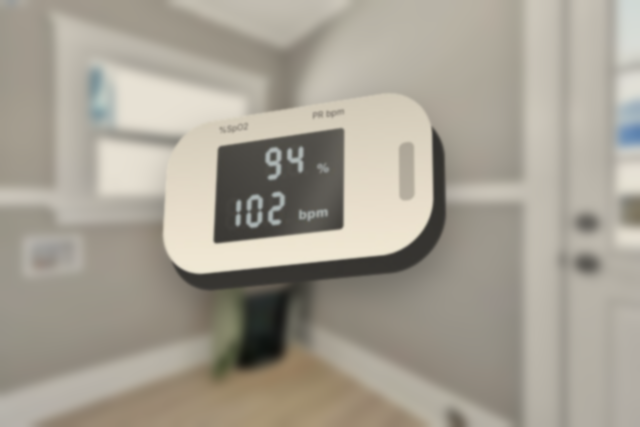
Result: 102 bpm
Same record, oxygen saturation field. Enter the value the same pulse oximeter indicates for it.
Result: 94 %
